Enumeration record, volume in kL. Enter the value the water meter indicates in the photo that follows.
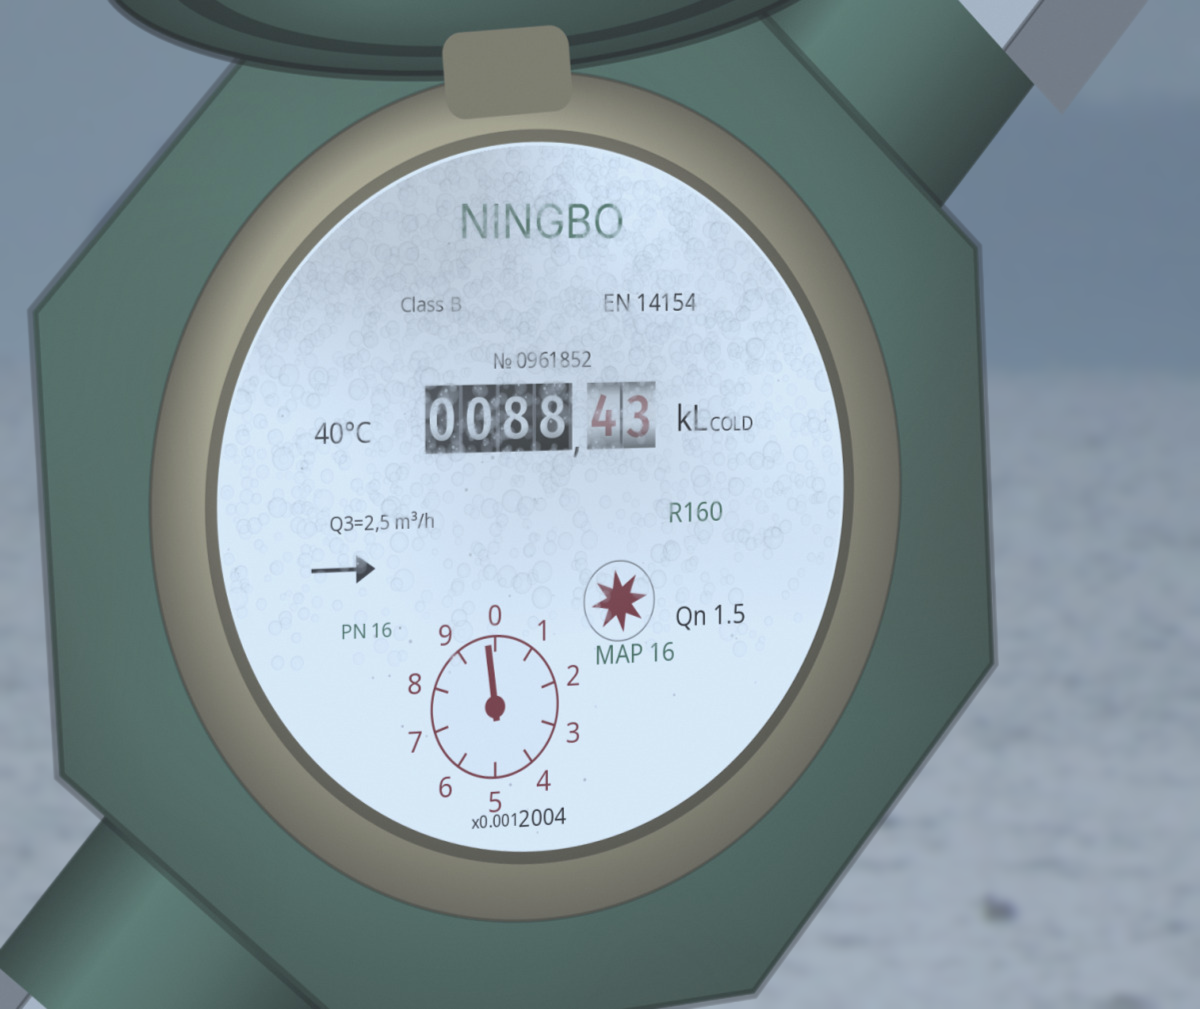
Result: 88.429 kL
